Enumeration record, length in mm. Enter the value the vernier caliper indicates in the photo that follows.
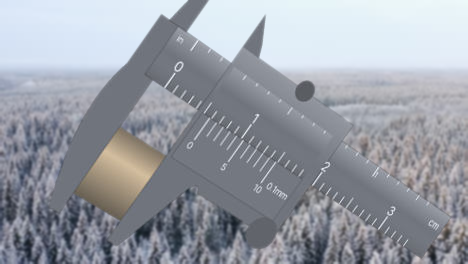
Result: 5.8 mm
